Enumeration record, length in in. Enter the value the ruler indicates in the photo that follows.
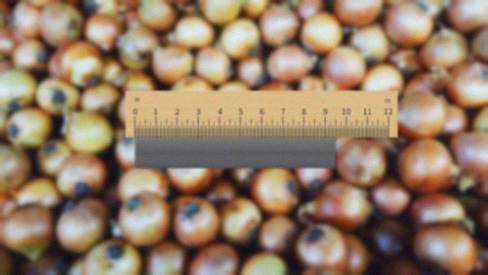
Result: 9.5 in
